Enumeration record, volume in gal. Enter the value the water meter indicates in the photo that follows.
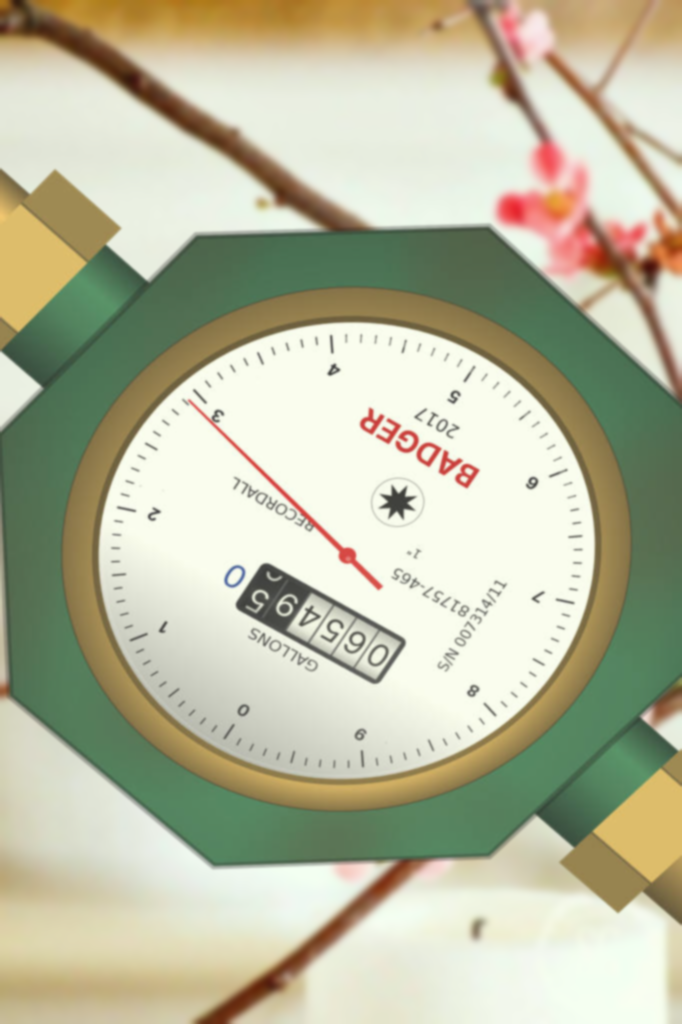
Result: 654952.9 gal
